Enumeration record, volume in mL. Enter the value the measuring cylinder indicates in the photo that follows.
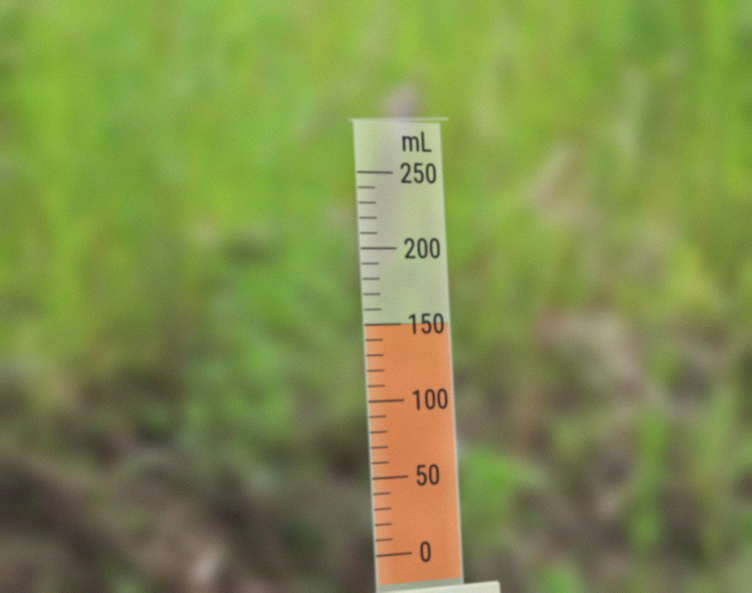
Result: 150 mL
